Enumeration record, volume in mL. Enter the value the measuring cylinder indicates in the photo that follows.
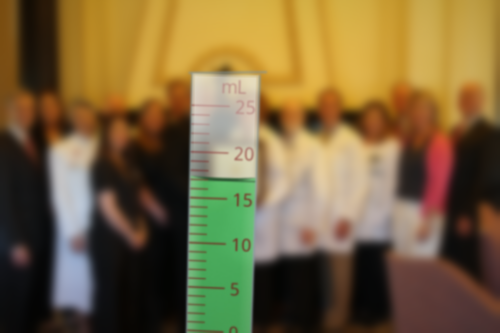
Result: 17 mL
